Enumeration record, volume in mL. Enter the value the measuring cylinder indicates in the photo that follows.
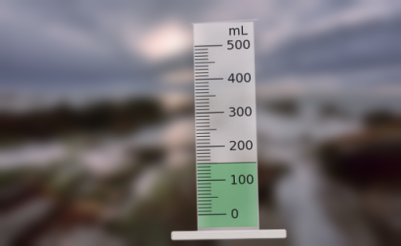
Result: 150 mL
